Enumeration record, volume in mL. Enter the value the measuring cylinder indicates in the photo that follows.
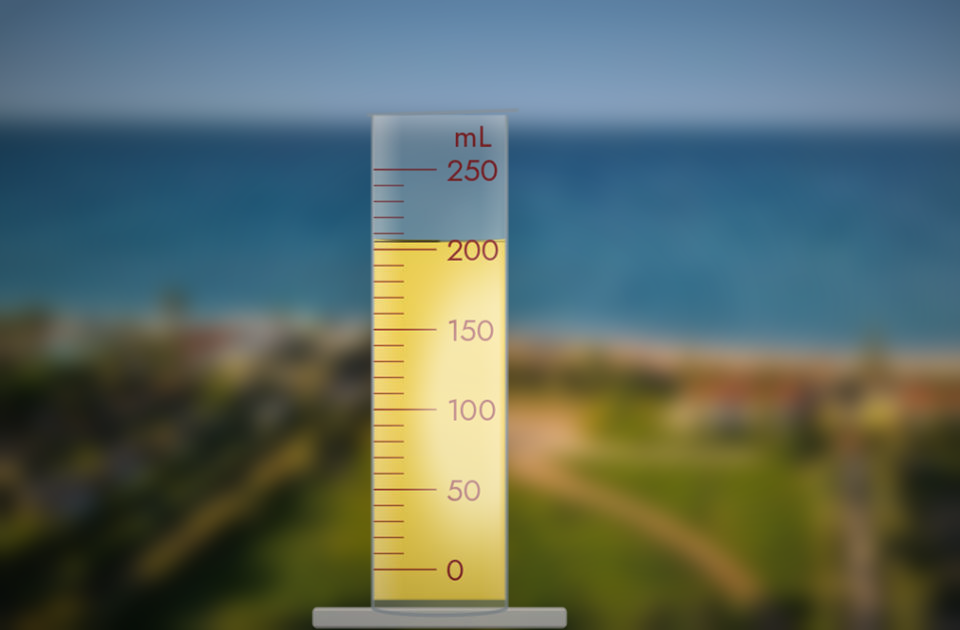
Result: 205 mL
